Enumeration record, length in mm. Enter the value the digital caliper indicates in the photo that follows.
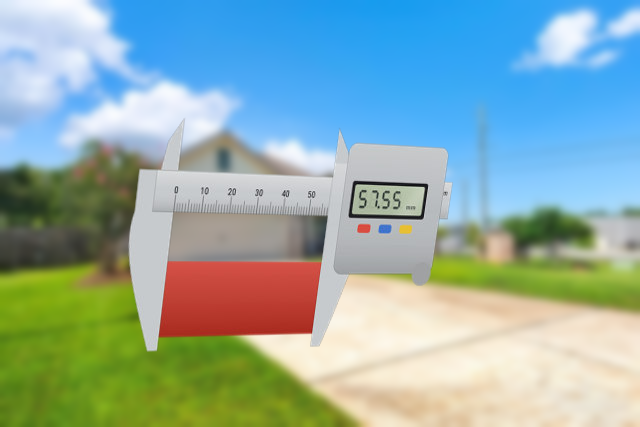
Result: 57.55 mm
